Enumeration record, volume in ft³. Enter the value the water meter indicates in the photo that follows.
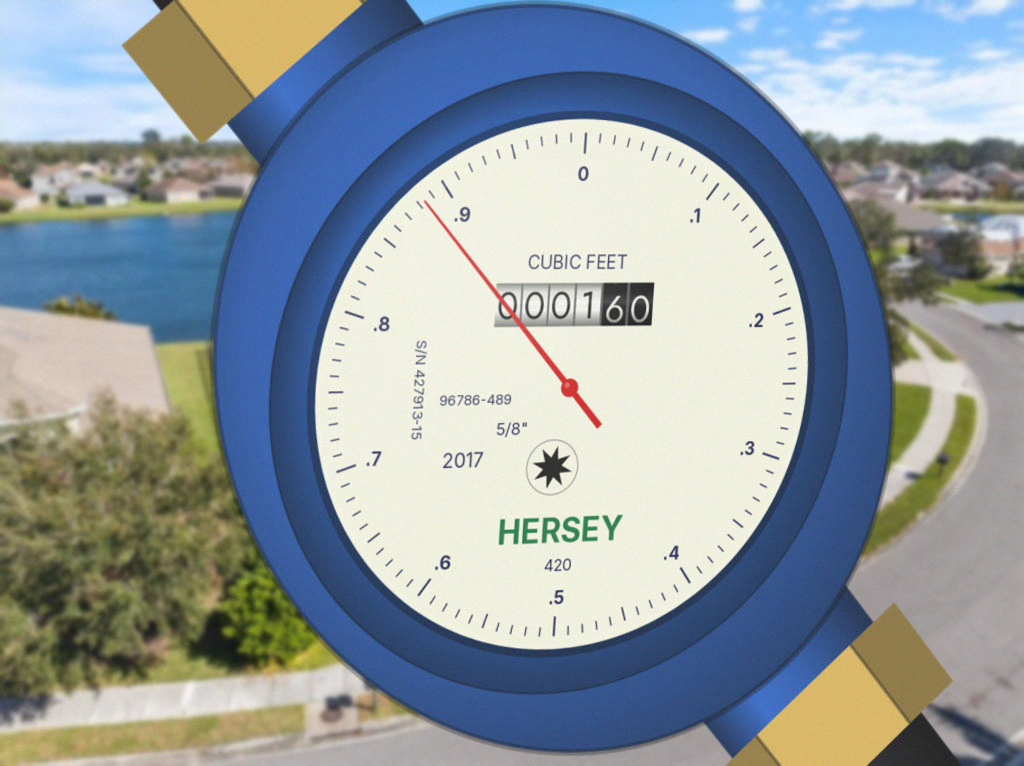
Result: 159.88 ft³
